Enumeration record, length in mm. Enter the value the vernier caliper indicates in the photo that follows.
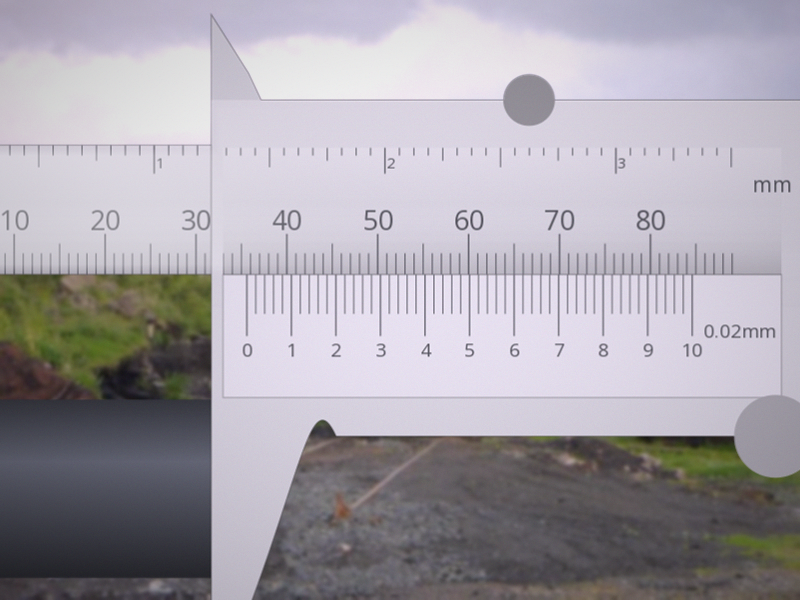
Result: 35.6 mm
